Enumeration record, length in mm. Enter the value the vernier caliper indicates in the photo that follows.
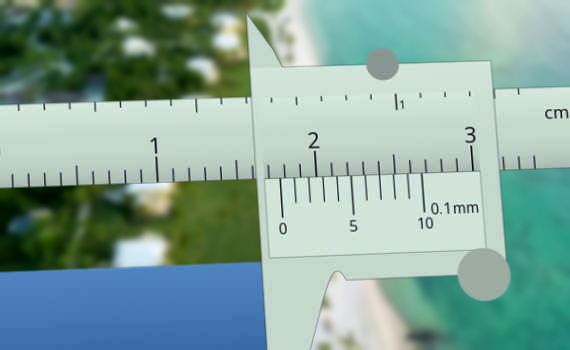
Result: 17.7 mm
